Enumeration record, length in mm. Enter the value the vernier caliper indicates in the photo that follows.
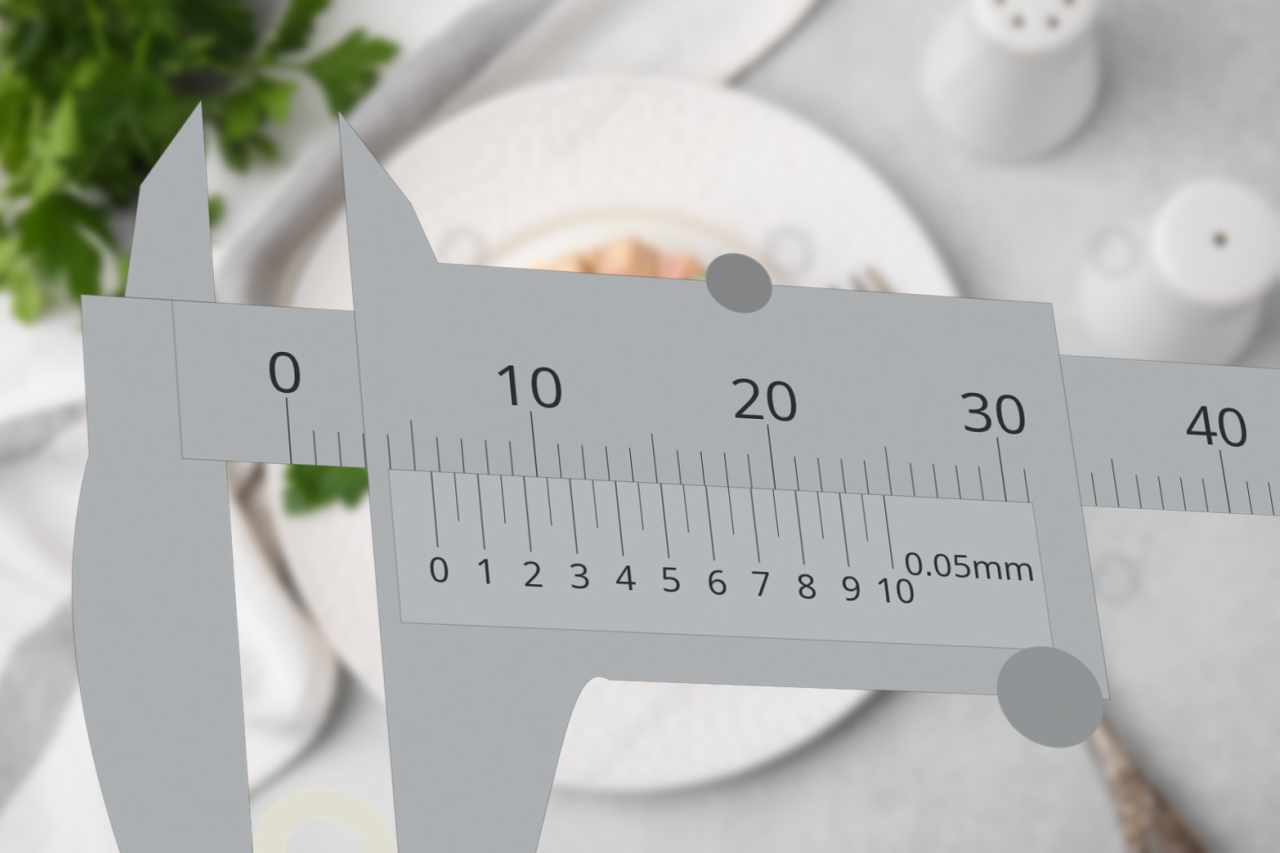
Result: 5.65 mm
